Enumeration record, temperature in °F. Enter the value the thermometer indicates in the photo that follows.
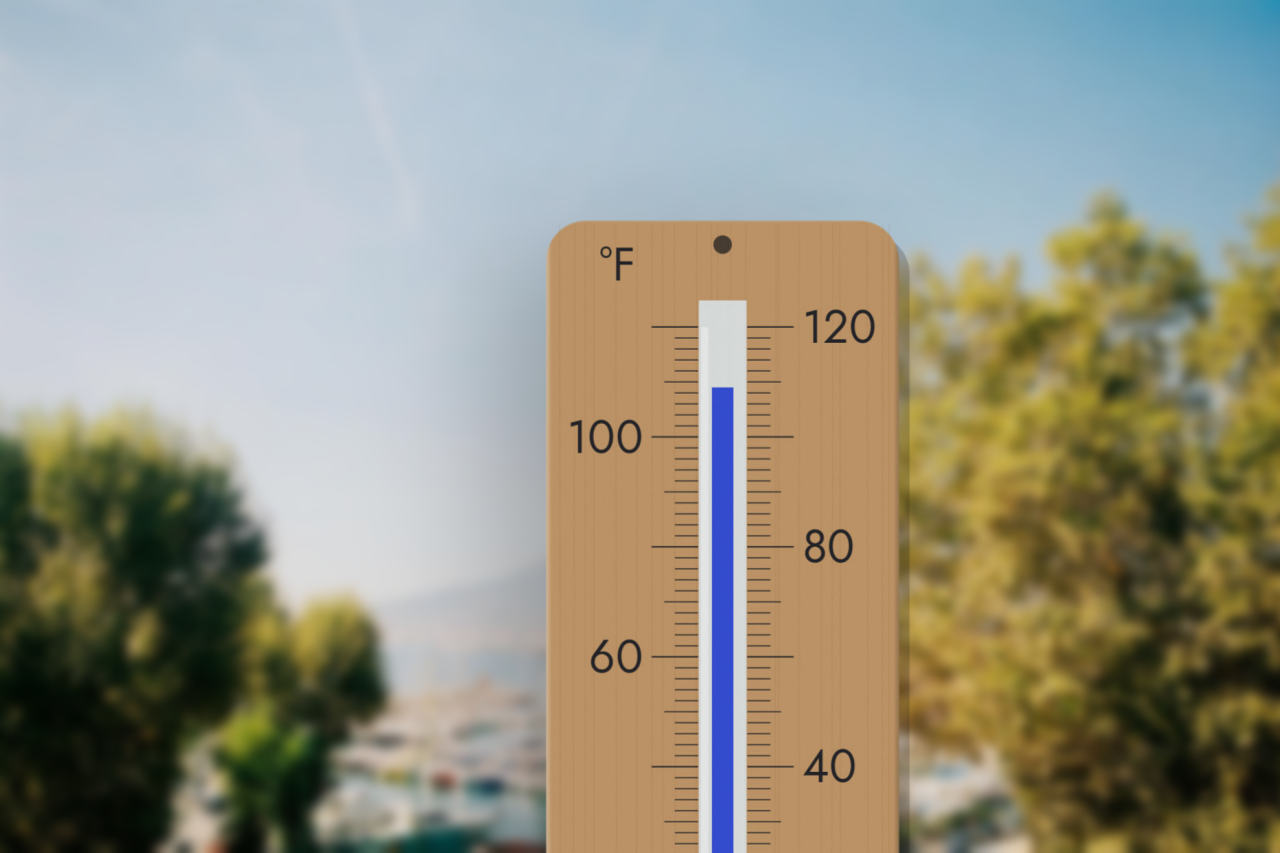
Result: 109 °F
